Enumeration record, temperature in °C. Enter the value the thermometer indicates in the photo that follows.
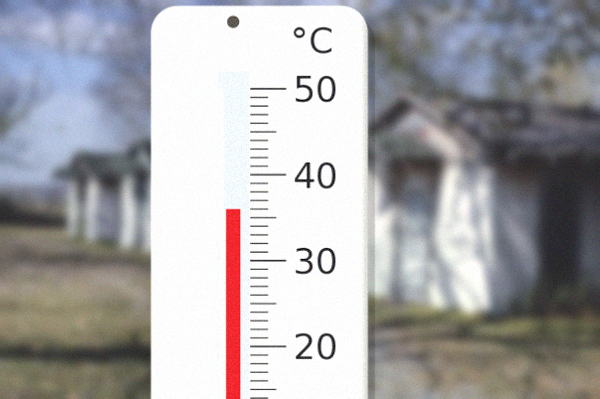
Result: 36 °C
